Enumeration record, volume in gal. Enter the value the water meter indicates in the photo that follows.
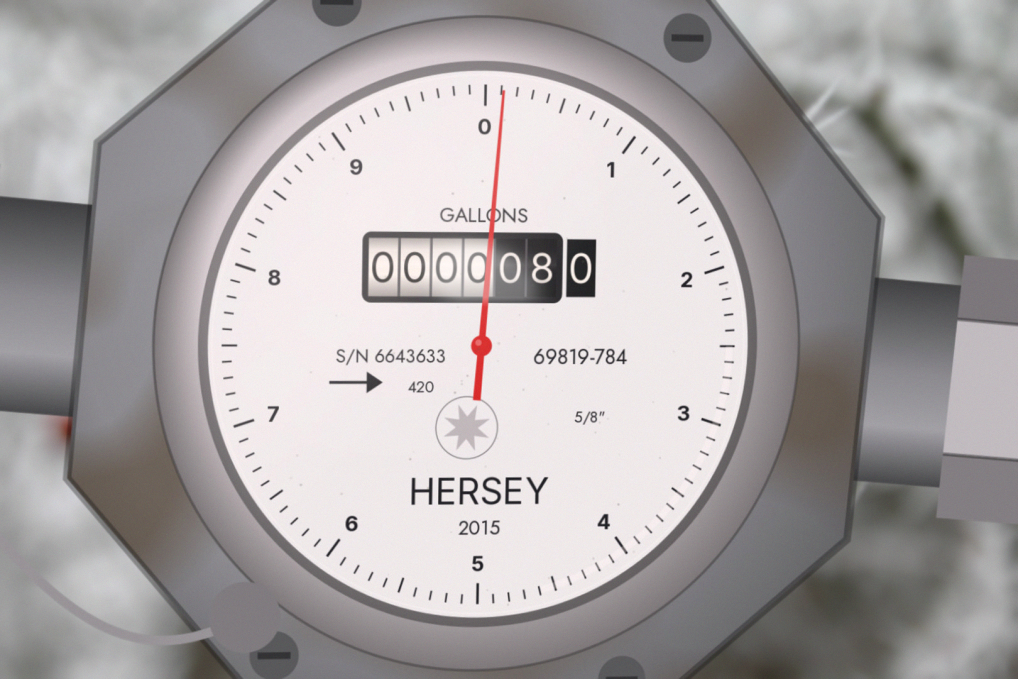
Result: 80.1 gal
